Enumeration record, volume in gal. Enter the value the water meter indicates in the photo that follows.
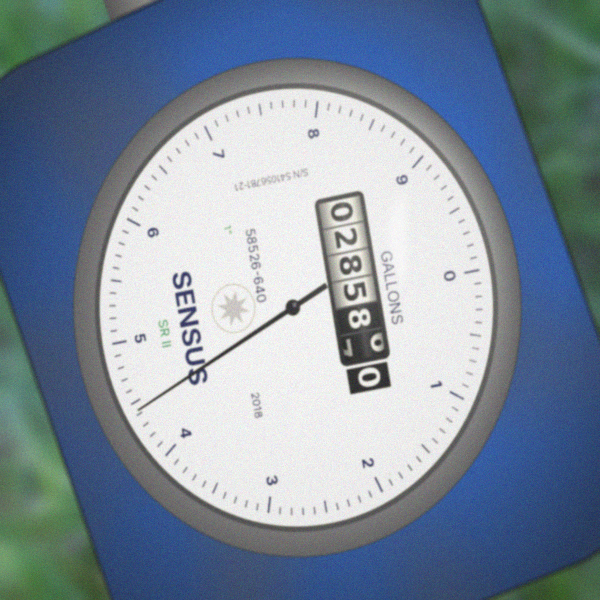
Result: 285864.4 gal
